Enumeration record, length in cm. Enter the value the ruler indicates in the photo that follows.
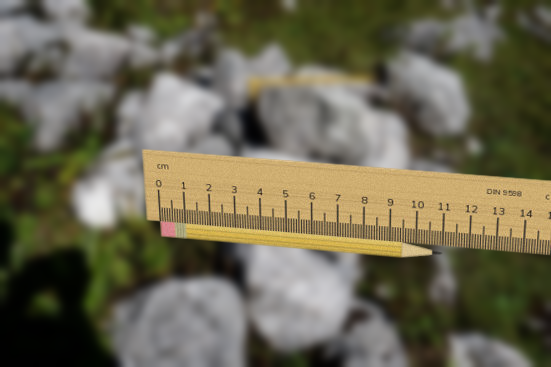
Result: 11 cm
